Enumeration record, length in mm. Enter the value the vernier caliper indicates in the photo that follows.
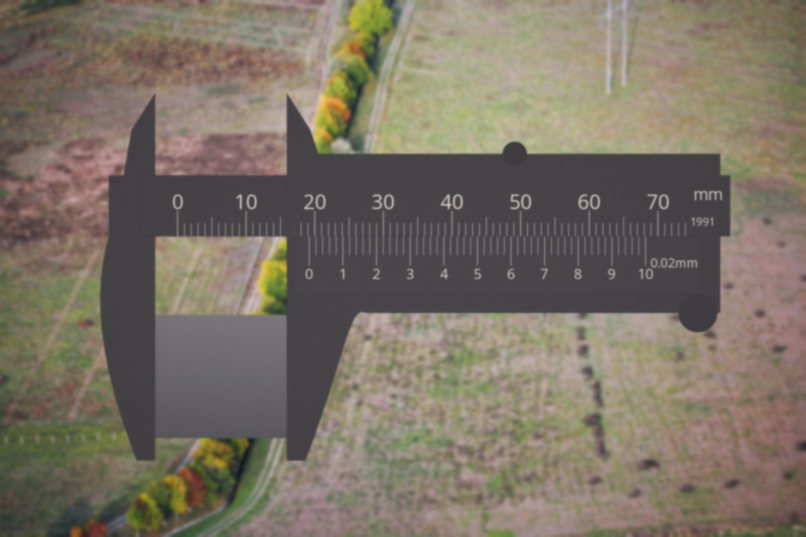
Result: 19.2 mm
